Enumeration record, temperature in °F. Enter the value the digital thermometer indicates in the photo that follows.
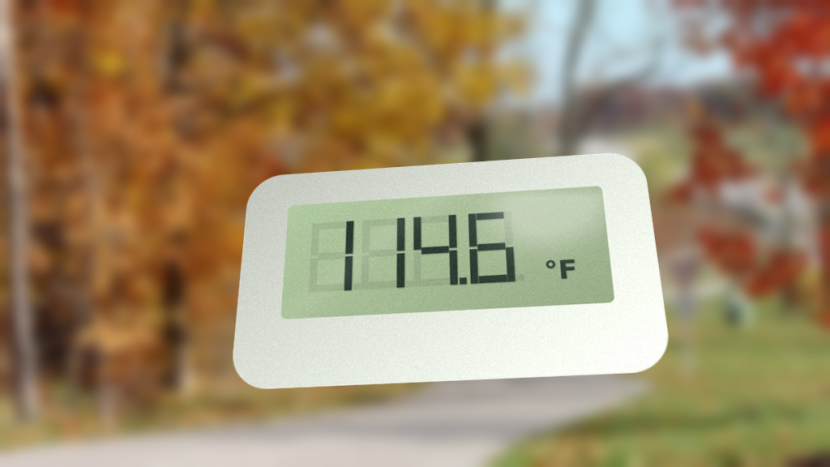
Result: 114.6 °F
